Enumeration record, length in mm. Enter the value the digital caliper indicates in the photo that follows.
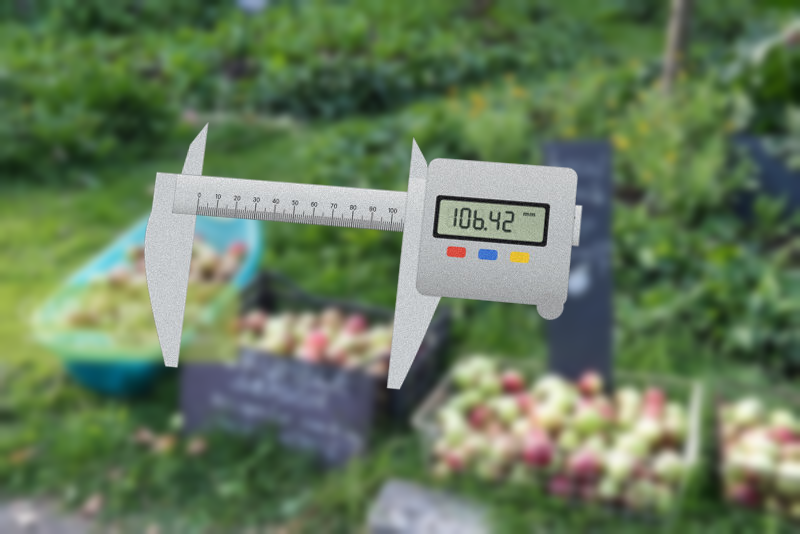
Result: 106.42 mm
